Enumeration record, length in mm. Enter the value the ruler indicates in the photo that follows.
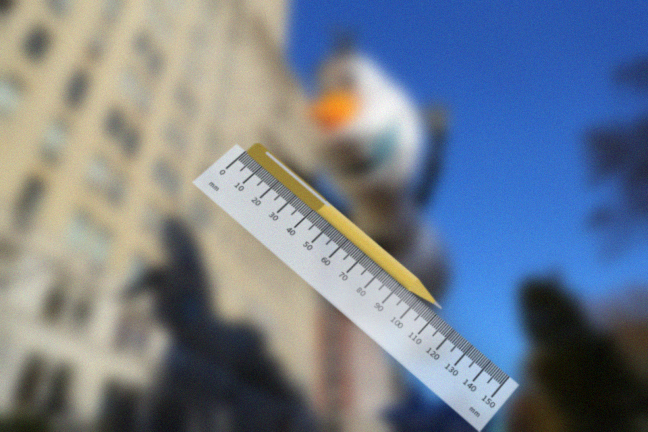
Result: 110 mm
